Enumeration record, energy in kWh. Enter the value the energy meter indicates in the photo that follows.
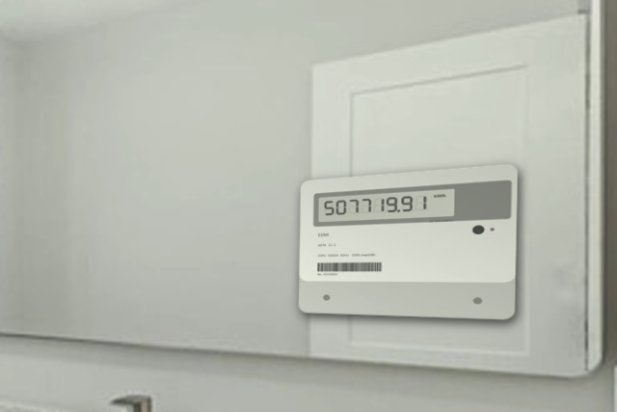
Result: 507719.91 kWh
